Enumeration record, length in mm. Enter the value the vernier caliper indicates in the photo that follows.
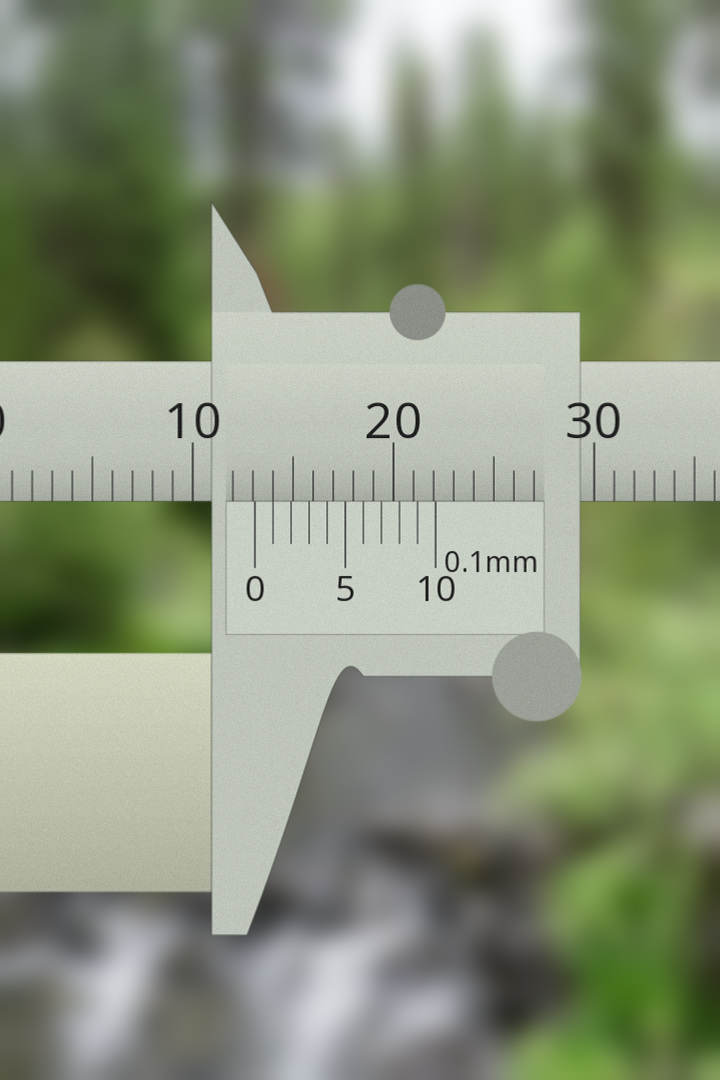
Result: 13.1 mm
